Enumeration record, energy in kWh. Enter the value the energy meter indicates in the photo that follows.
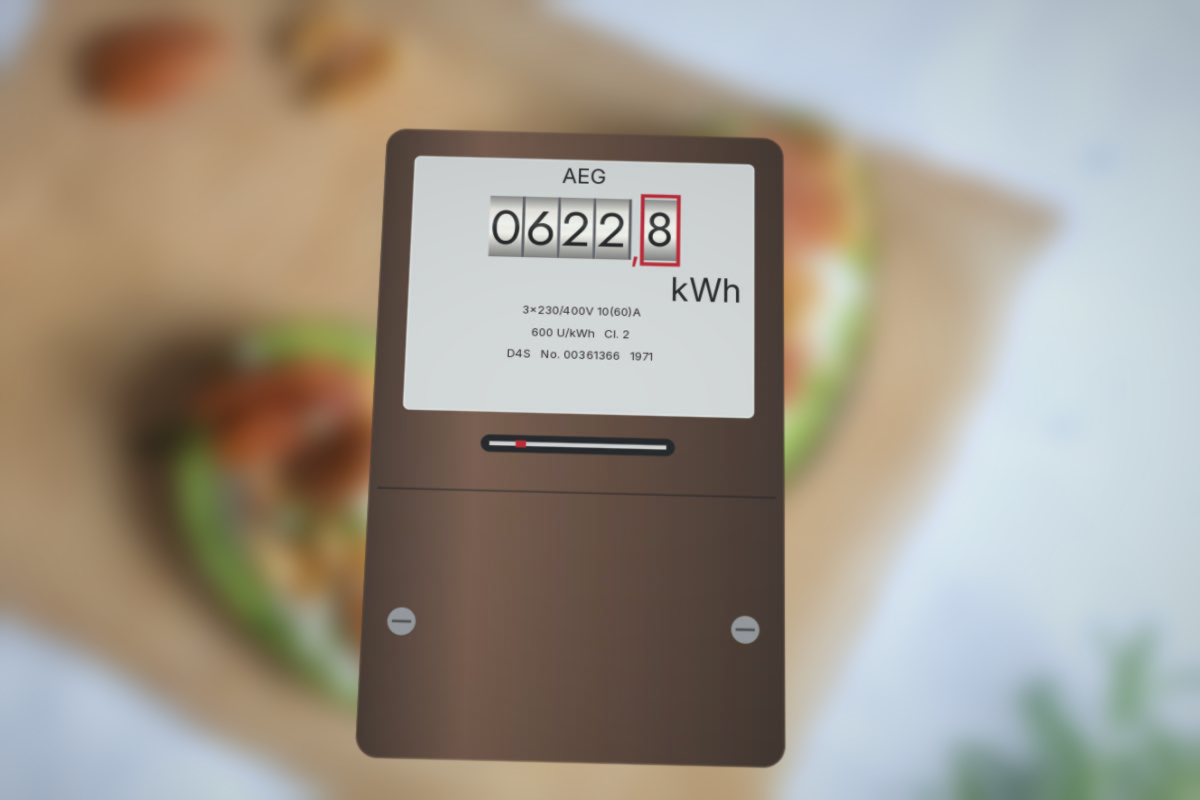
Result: 622.8 kWh
